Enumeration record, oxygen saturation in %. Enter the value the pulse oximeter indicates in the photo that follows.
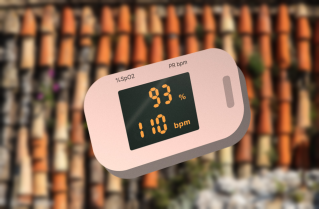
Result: 93 %
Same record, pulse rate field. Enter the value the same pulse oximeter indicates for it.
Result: 110 bpm
